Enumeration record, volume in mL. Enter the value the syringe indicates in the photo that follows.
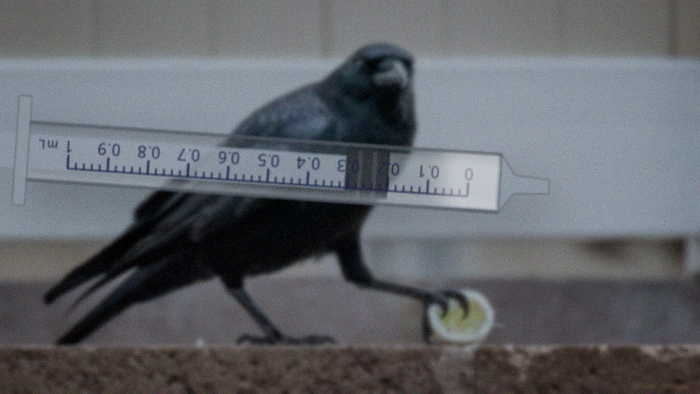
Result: 0.2 mL
